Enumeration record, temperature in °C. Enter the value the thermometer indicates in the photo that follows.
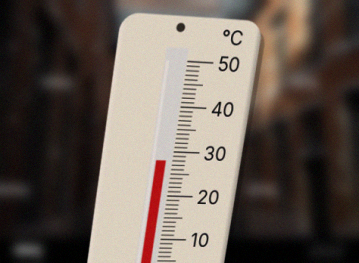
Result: 28 °C
